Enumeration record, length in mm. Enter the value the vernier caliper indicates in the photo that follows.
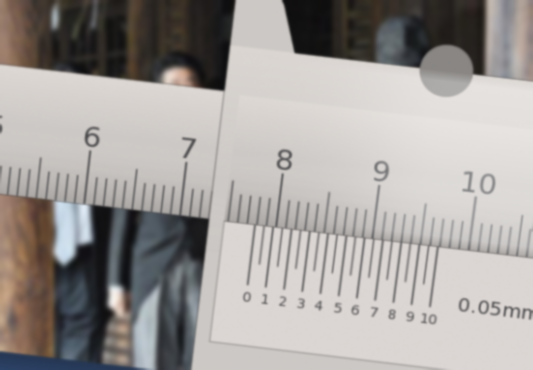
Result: 77.8 mm
